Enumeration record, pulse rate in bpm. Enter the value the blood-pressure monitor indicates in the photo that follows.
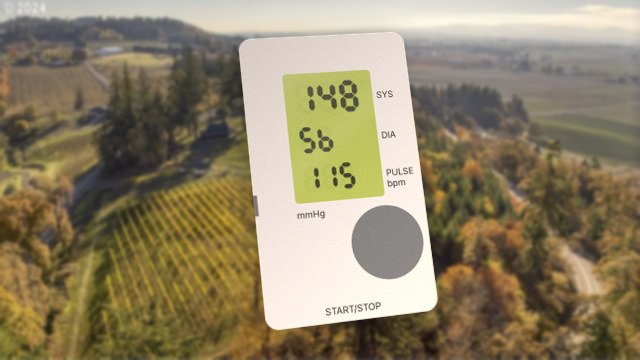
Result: 115 bpm
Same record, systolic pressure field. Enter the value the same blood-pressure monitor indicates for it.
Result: 148 mmHg
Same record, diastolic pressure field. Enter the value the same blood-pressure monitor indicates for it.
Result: 56 mmHg
